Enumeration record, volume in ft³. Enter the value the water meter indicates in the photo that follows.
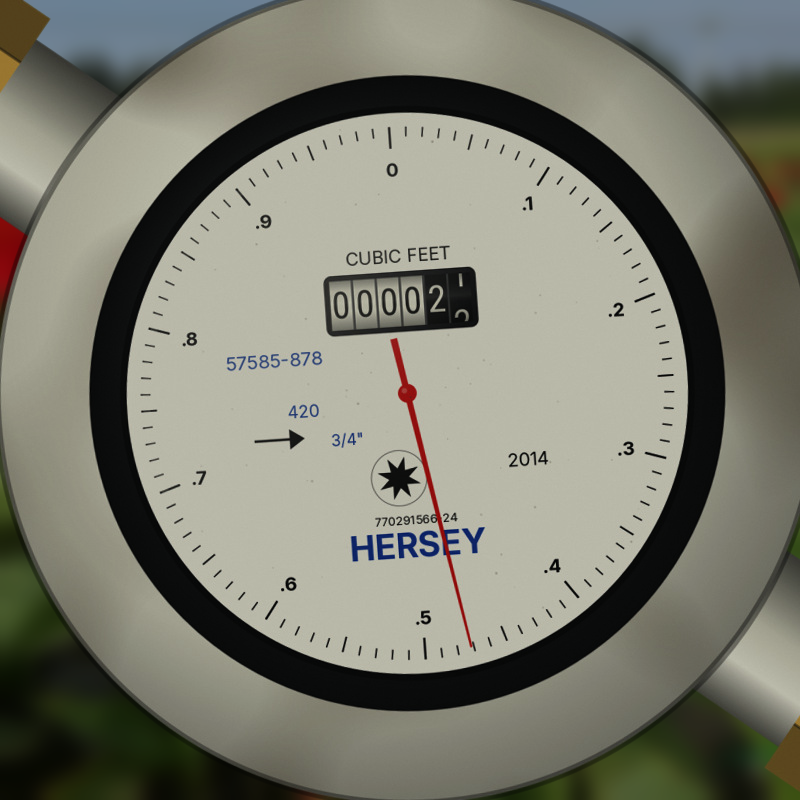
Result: 21.47 ft³
